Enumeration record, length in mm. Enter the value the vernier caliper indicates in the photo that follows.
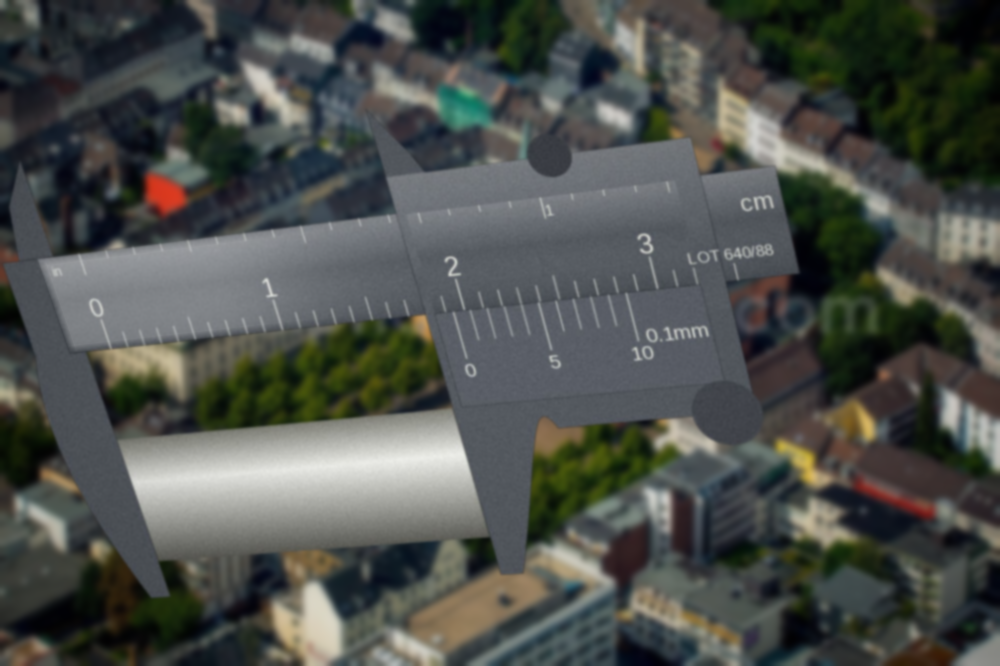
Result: 19.4 mm
